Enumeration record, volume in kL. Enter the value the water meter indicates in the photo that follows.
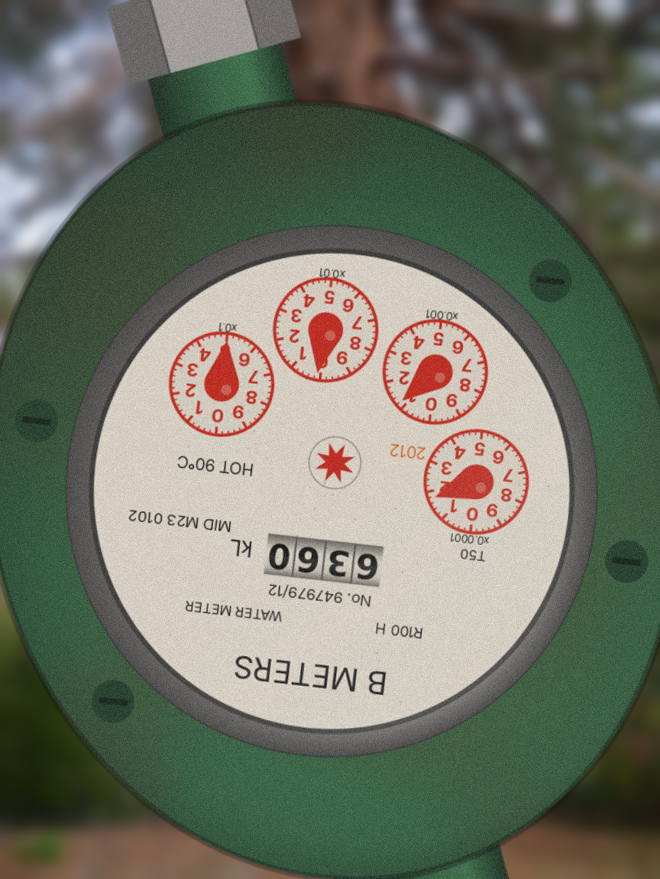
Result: 6360.5011 kL
